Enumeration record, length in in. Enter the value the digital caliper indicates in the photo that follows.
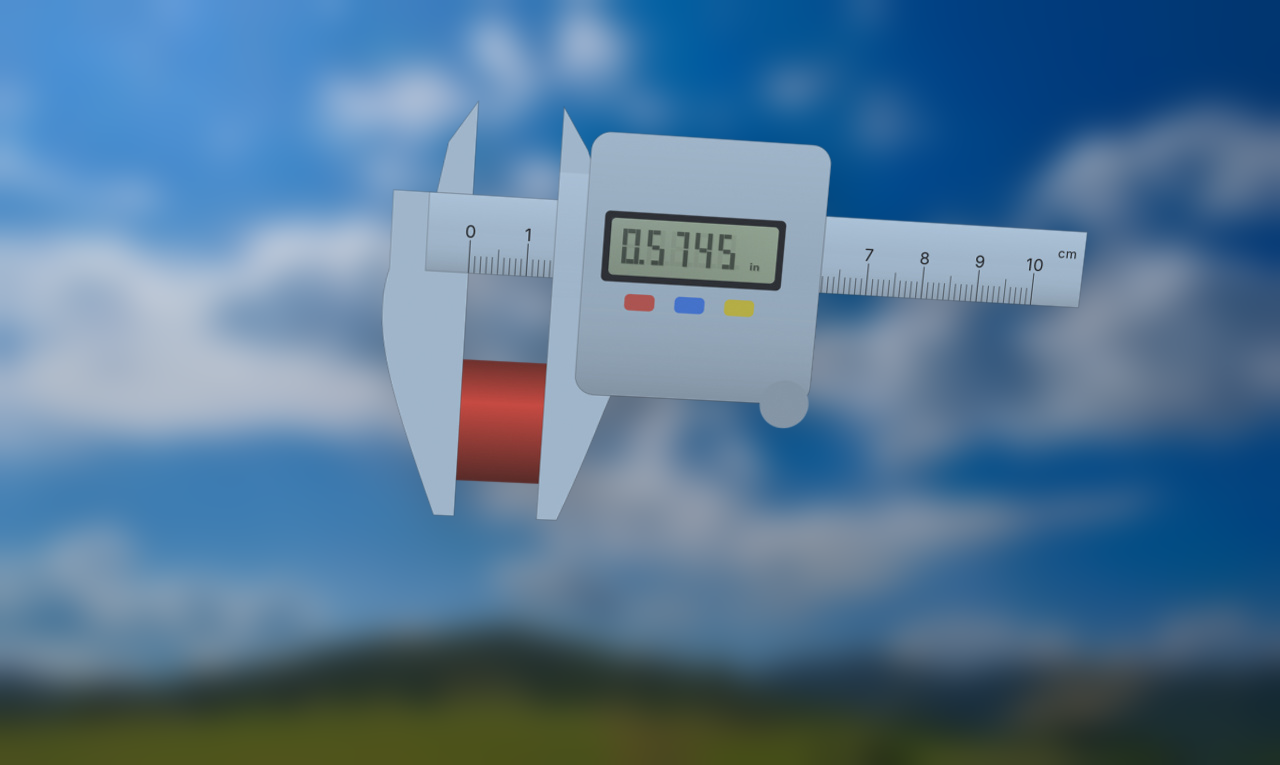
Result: 0.5745 in
